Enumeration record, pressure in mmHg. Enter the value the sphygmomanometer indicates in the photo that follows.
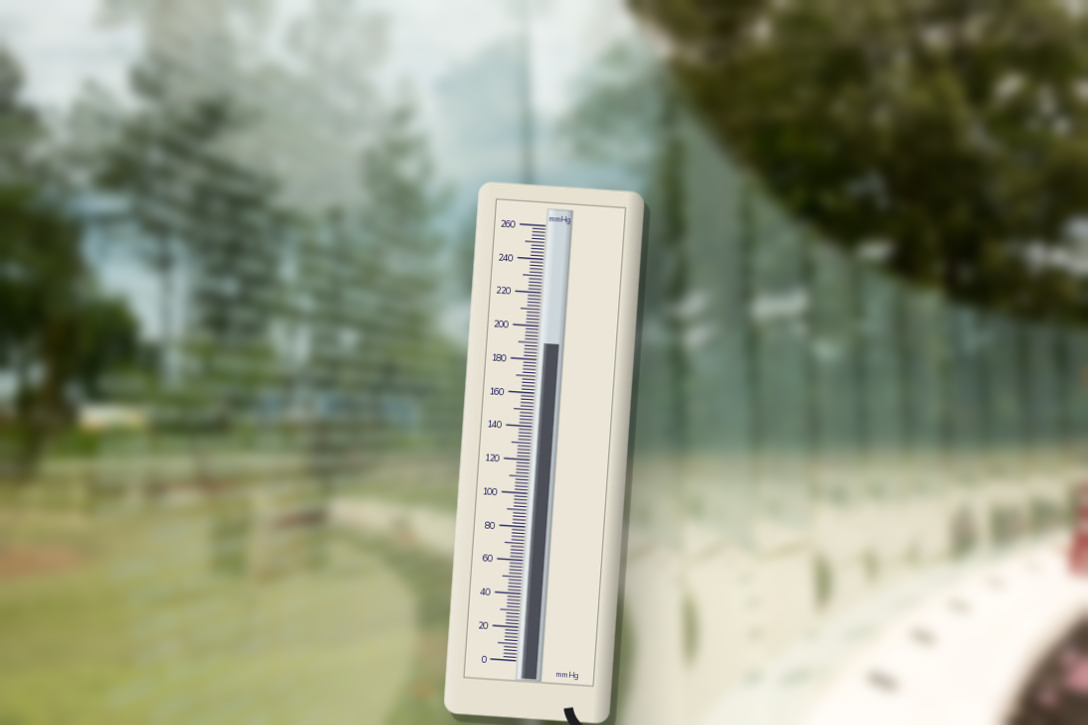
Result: 190 mmHg
